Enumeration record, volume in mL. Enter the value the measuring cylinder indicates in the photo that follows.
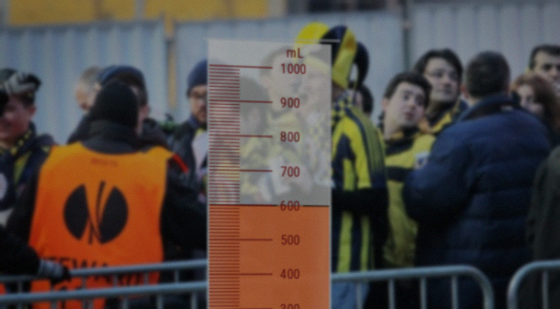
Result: 600 mL
